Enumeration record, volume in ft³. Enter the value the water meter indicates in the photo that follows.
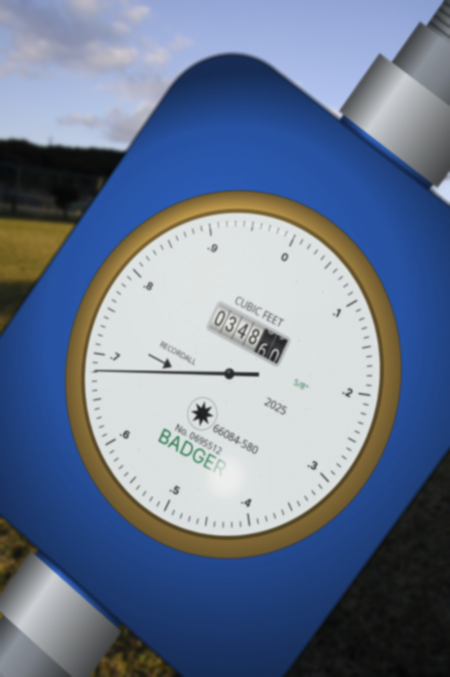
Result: 34859.68 ft³
